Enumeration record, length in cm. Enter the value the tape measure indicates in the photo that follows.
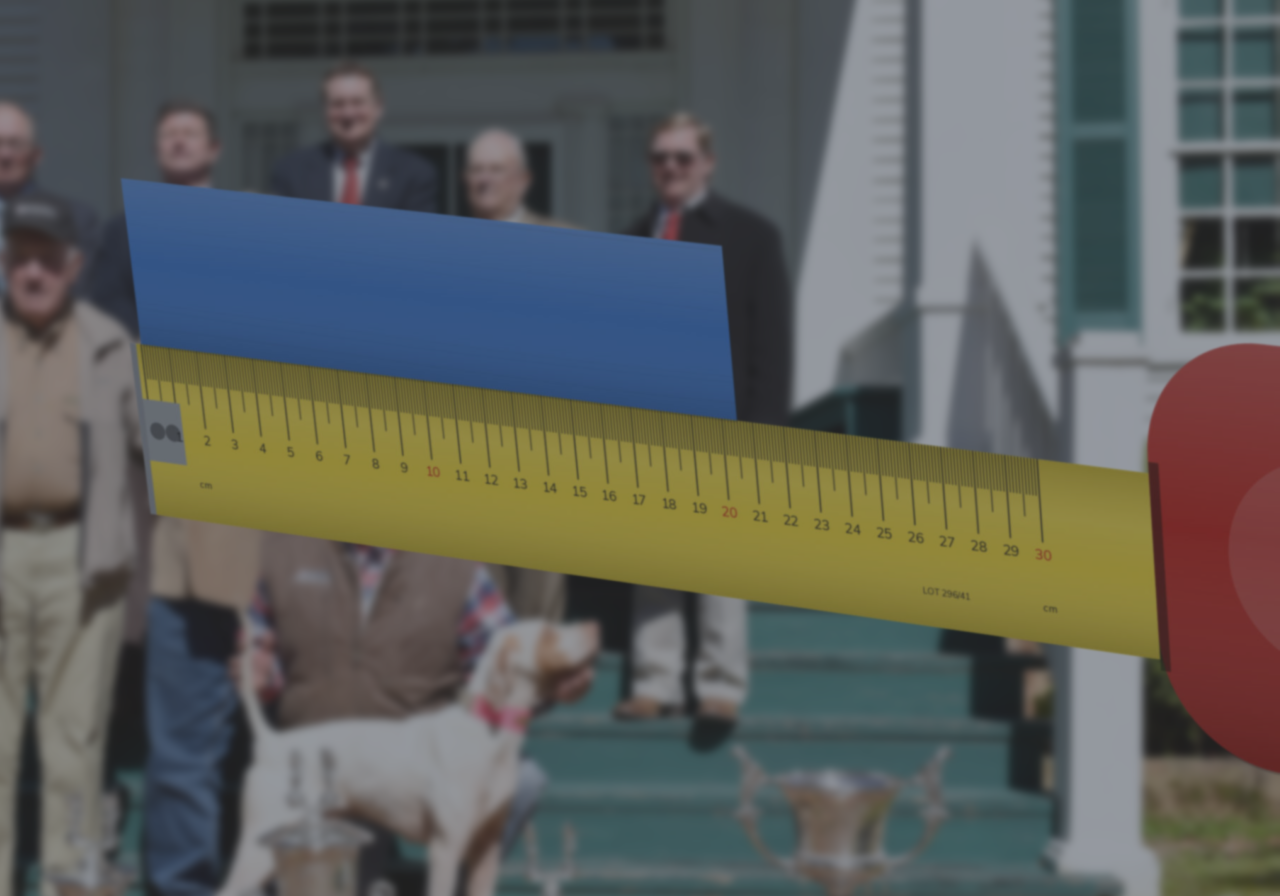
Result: 20.5 cm
